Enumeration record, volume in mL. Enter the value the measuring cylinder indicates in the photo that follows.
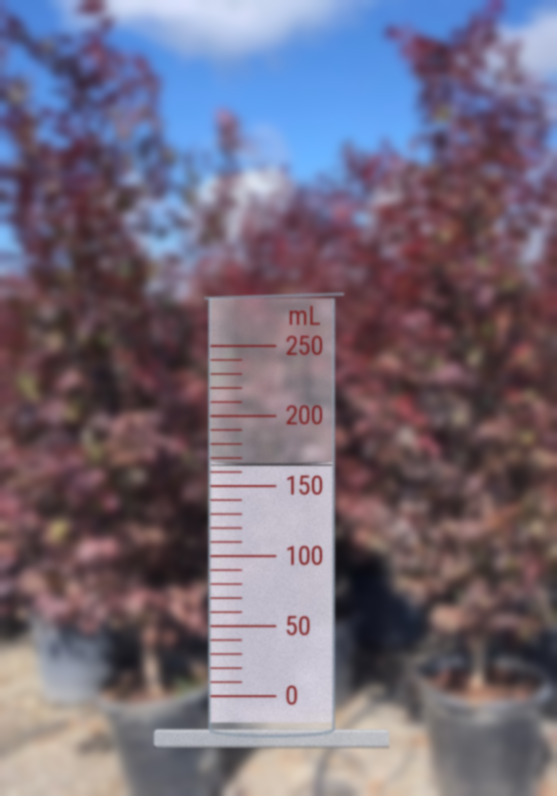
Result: 165 mL
